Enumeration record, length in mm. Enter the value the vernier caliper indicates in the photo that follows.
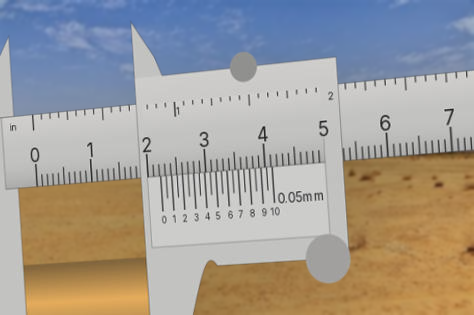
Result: 22.2 mm
